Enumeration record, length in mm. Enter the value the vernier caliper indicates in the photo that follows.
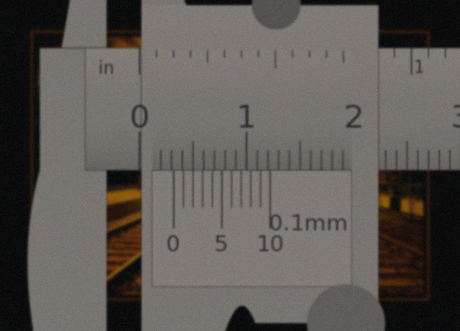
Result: 3.2 mm
